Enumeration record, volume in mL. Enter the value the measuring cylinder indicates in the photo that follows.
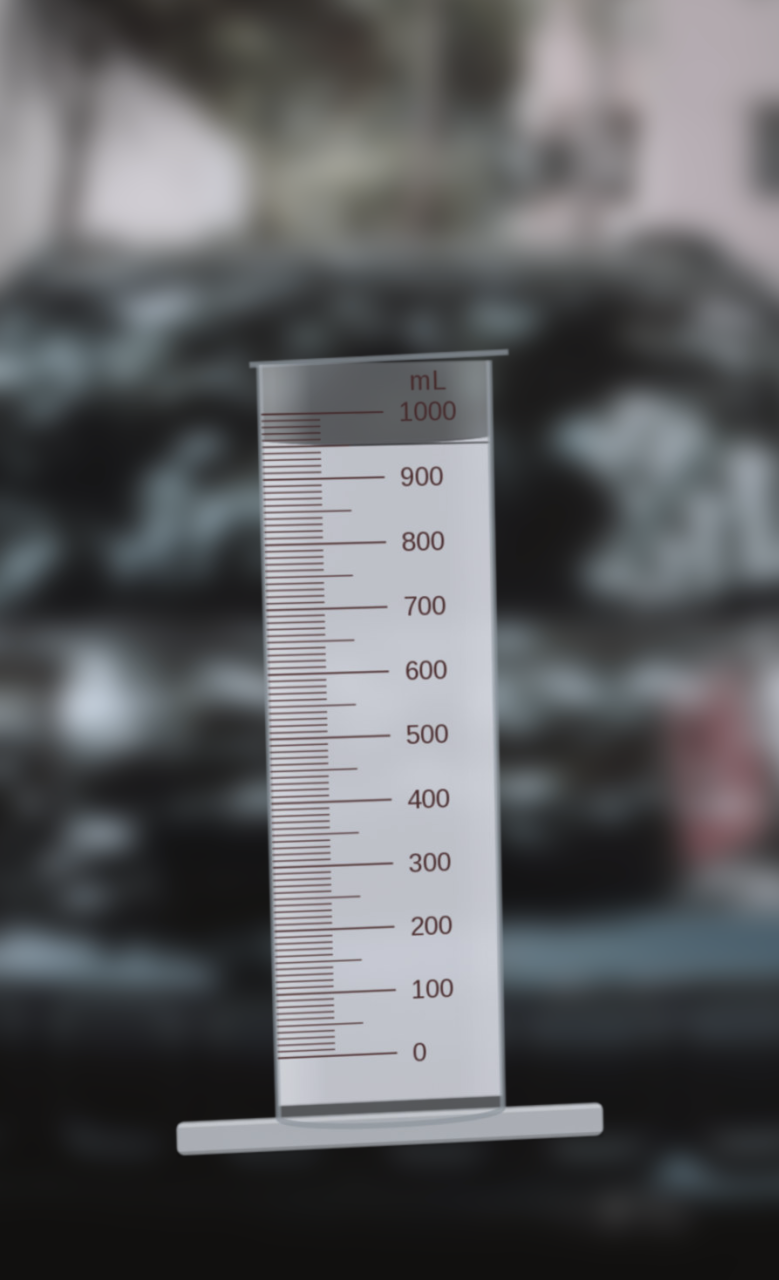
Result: 950 mL
